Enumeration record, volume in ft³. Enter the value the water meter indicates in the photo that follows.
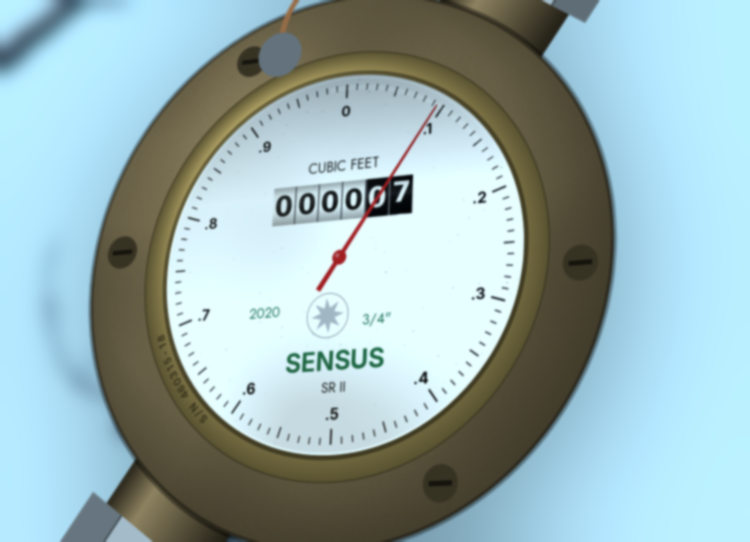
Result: 7.09 ft³
